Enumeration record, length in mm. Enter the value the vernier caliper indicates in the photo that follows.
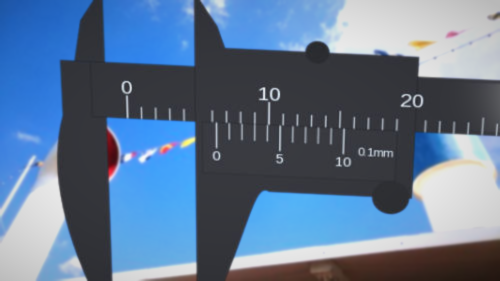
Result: 6.3 mm
